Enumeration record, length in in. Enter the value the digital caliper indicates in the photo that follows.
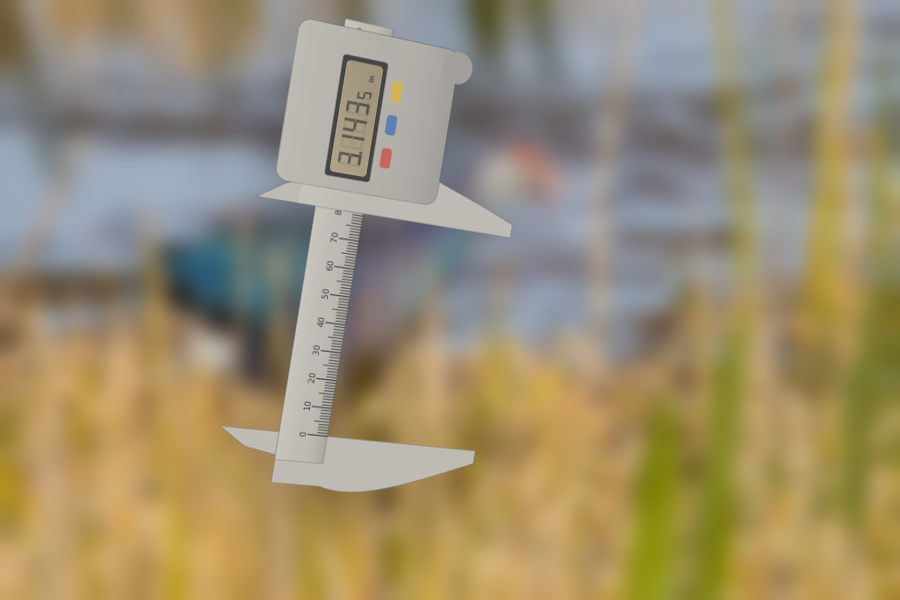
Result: 3.1435 in
